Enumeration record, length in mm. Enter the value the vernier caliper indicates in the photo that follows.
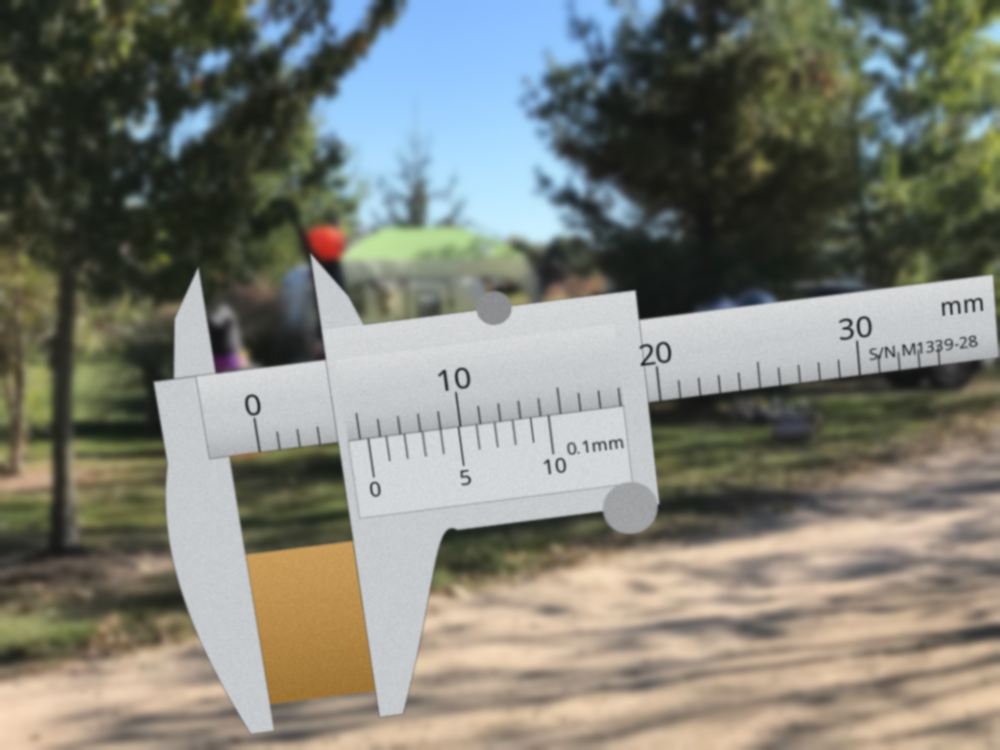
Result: 5.4 mm
